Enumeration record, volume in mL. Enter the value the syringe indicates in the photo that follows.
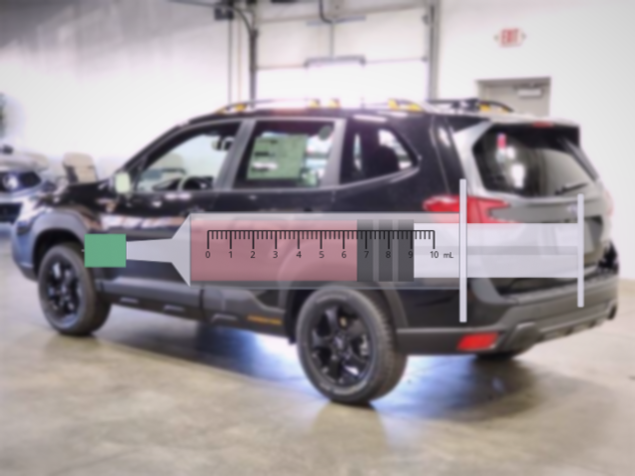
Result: 6.6 mL
